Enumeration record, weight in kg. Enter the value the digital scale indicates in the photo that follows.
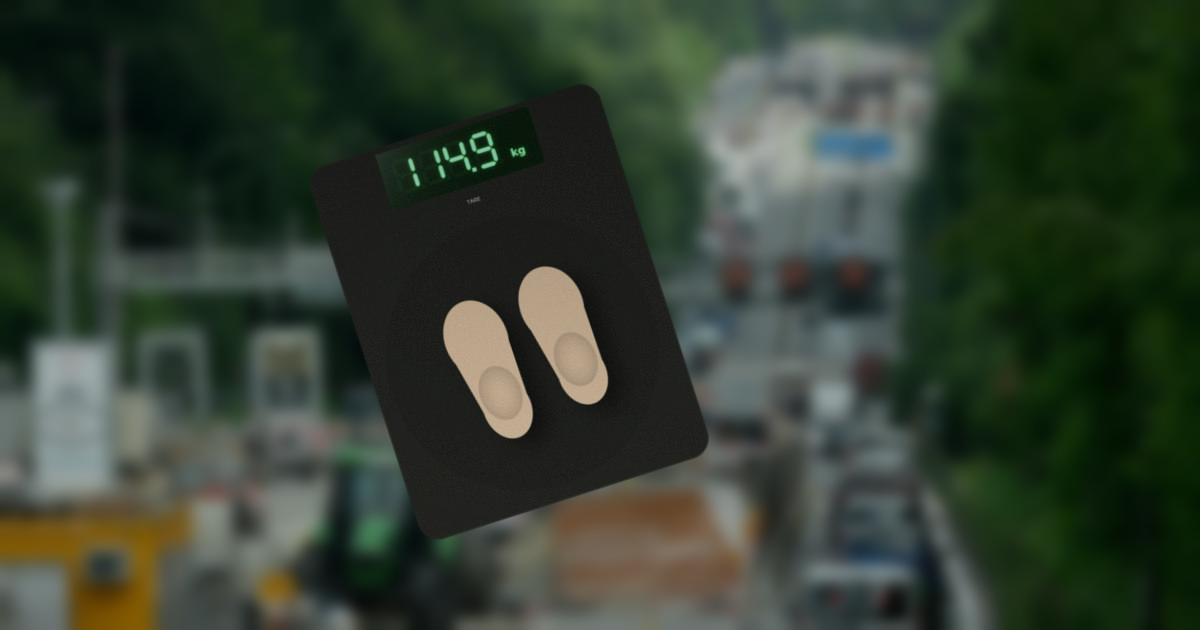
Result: 114.9 kg
